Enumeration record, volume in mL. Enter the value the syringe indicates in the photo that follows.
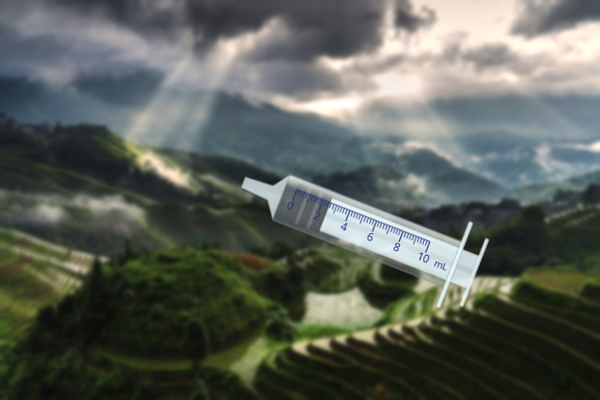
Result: 0 mL
